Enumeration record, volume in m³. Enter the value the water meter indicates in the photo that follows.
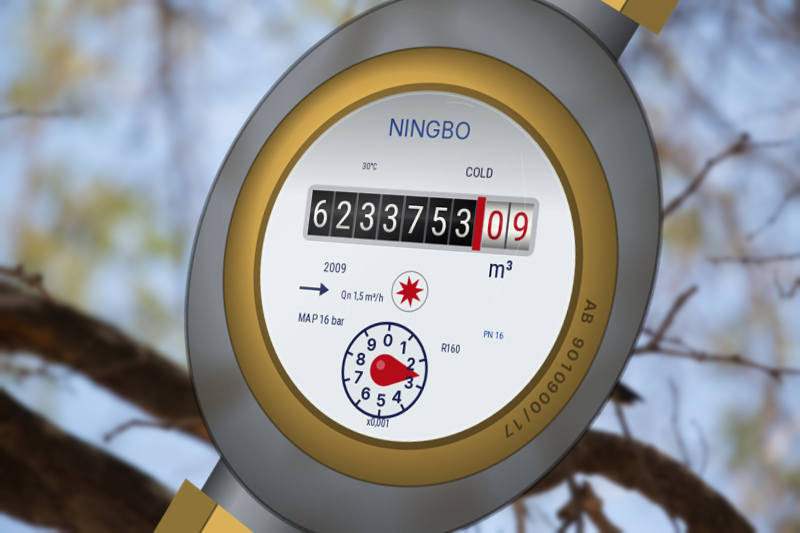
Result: 6233753.092 m³
